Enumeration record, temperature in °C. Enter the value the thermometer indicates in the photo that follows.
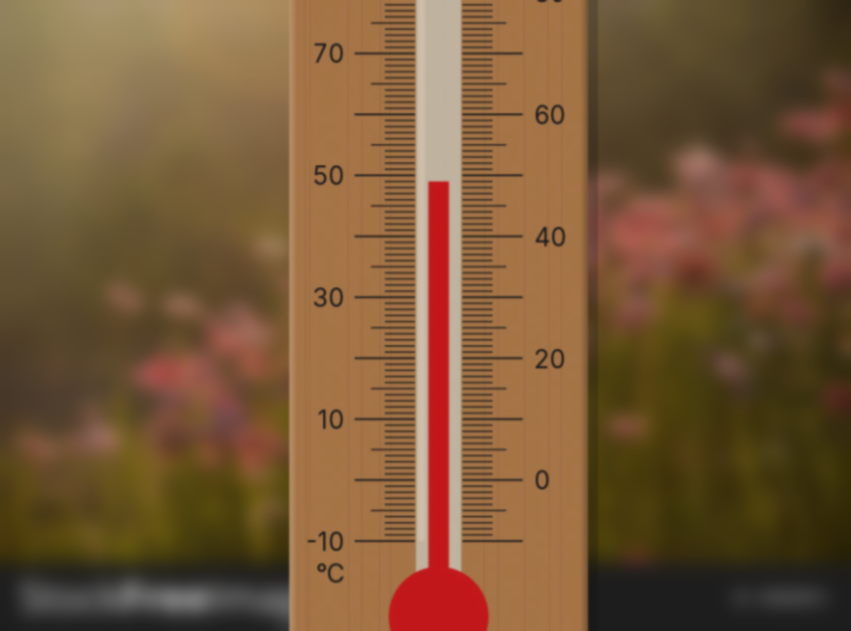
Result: 49 °C
